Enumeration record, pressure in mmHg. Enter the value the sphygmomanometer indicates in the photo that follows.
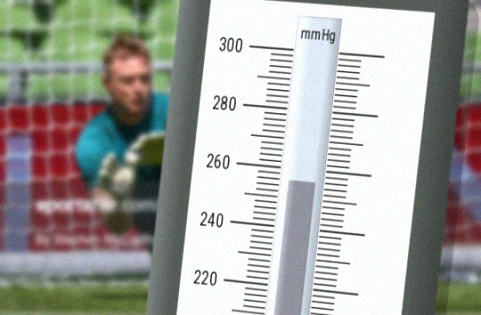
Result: 256 mmHg
